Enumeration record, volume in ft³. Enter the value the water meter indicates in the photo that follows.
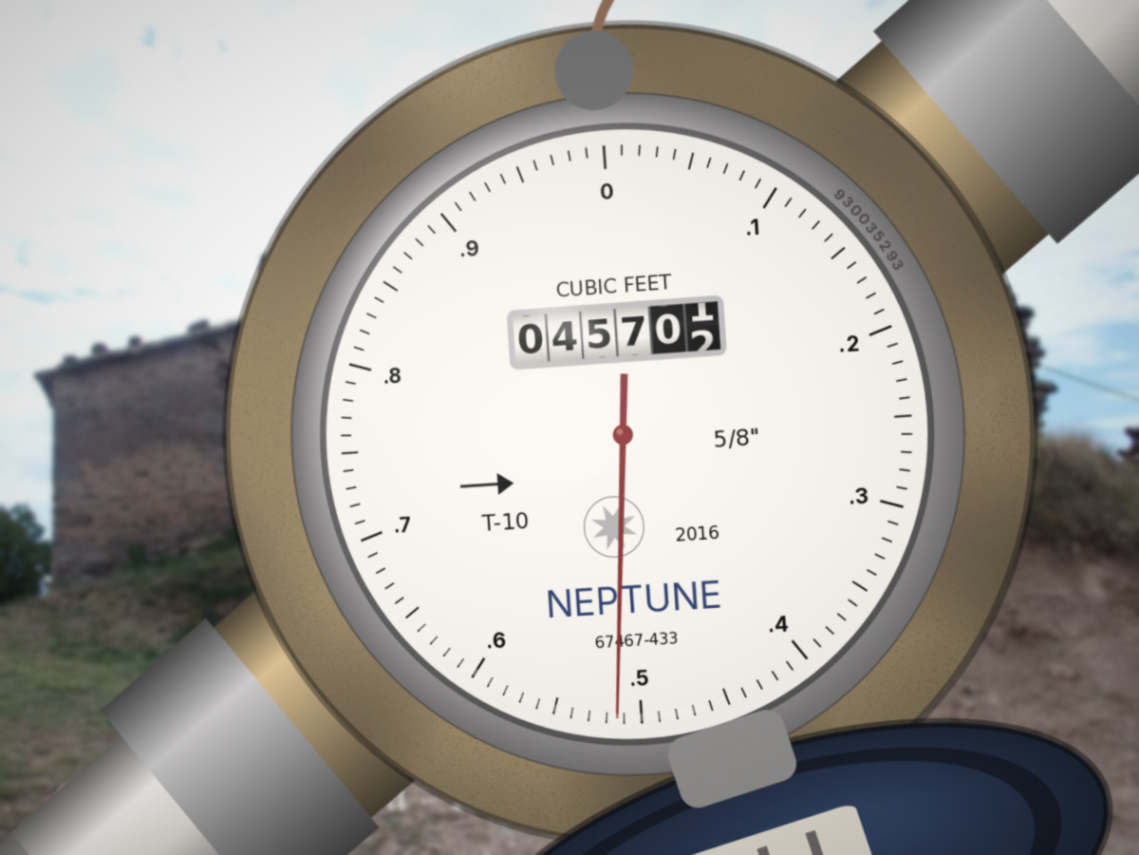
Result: 45701.51 ft³
